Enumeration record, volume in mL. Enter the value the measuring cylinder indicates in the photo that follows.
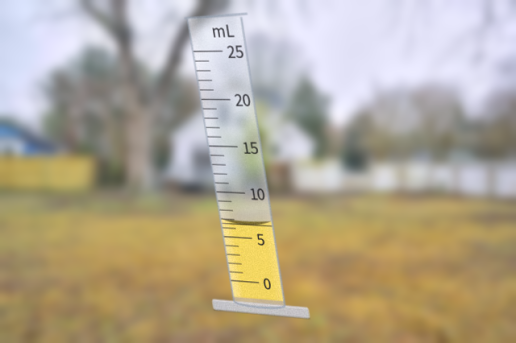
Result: 6.5 mL
